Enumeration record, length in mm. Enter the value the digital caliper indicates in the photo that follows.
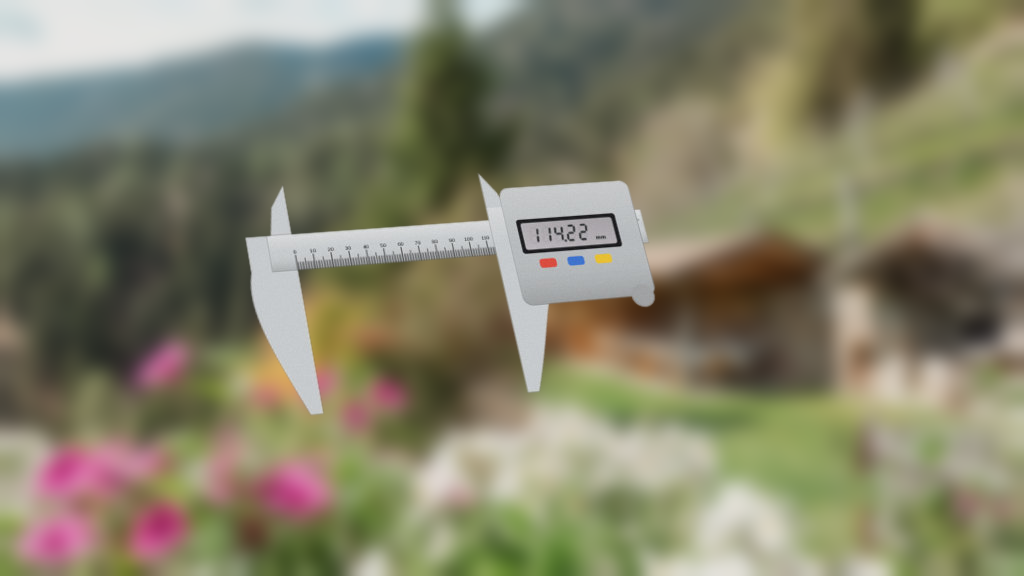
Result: 114.22 mm
